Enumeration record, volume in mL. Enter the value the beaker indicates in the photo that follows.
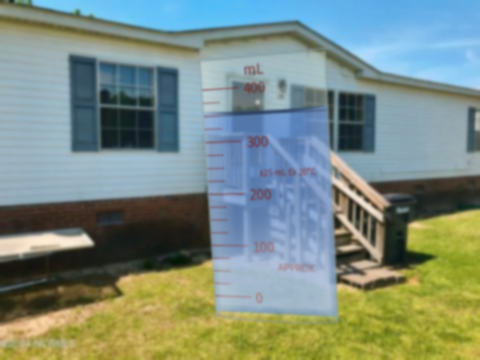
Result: 350 mL
